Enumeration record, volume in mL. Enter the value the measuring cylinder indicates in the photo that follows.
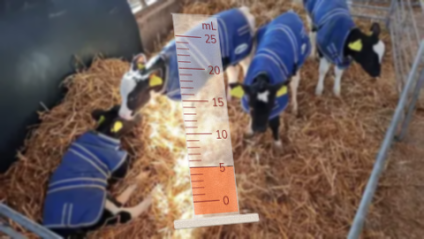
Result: 5 mL
